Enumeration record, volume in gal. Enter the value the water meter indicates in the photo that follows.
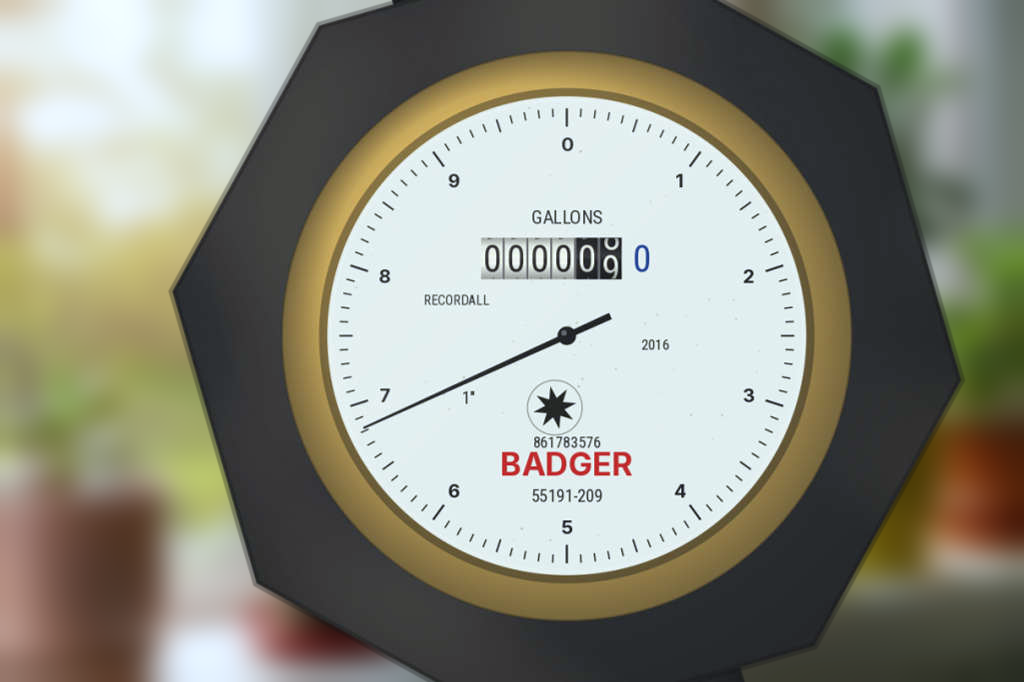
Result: 86.8 gal
